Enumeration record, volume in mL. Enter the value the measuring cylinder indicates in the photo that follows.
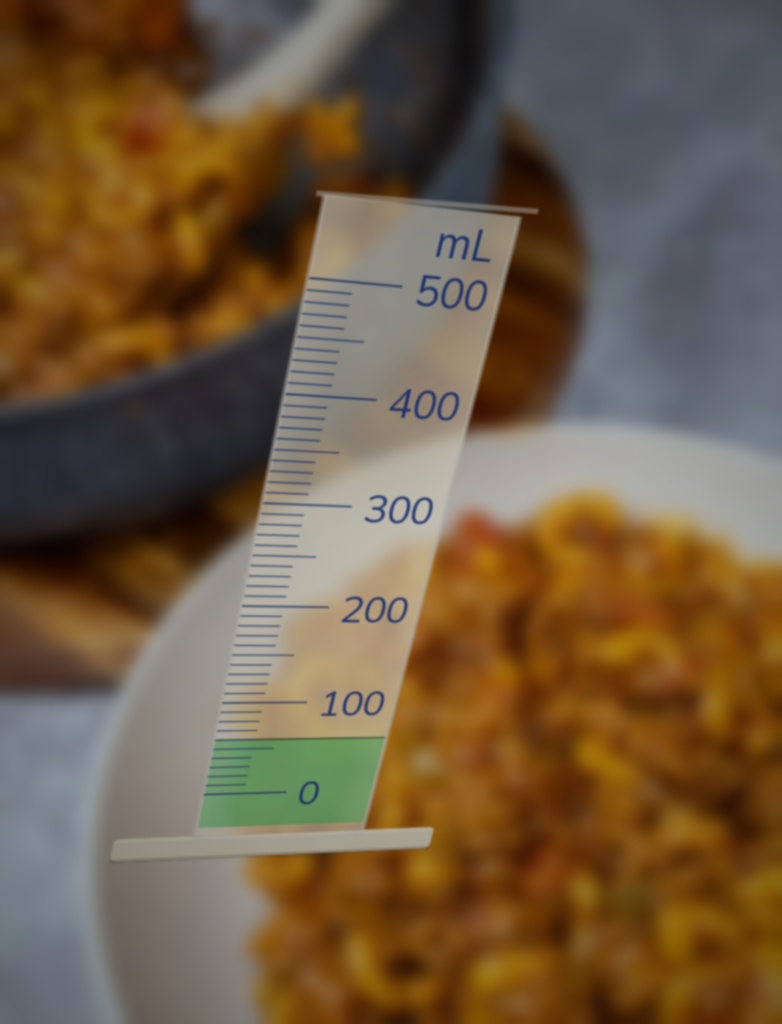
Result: 60 mL
